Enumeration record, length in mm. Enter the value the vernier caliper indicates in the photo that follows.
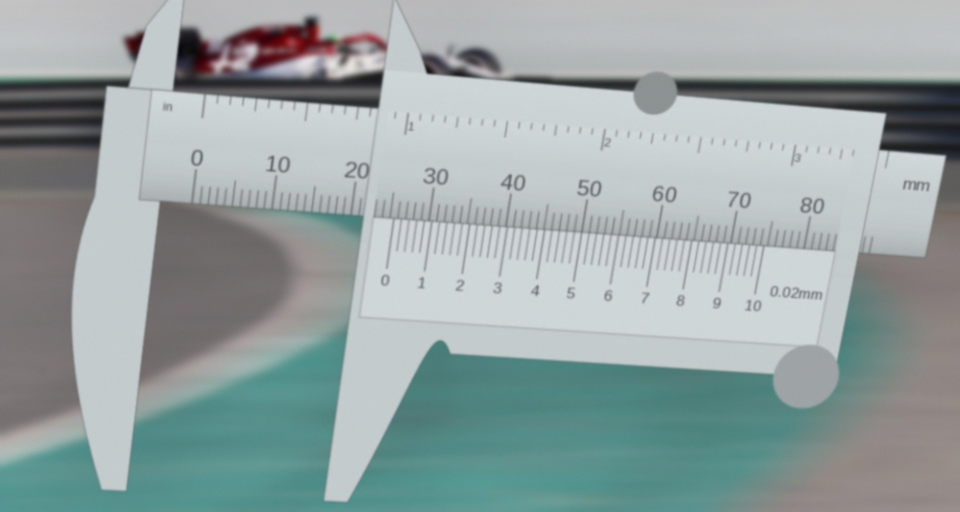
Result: 25.5 mm
